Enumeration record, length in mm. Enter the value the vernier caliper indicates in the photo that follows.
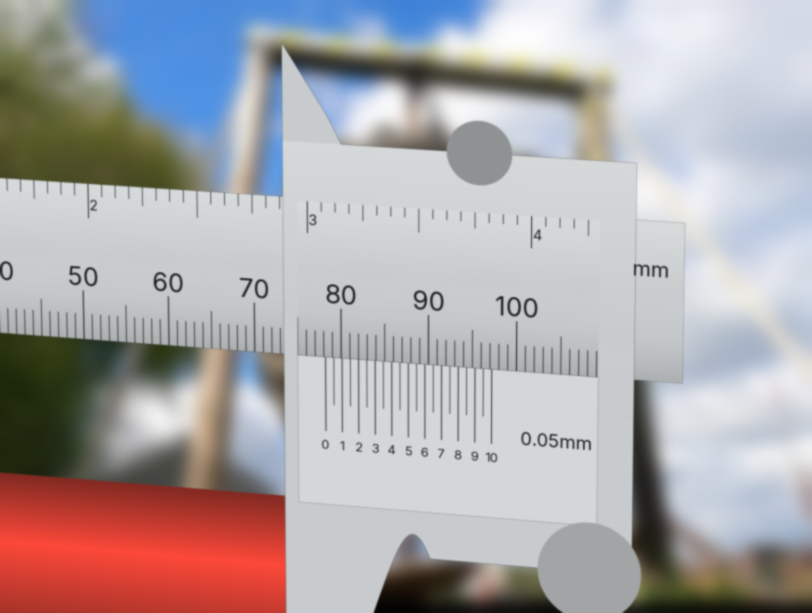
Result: 78.2 mm
